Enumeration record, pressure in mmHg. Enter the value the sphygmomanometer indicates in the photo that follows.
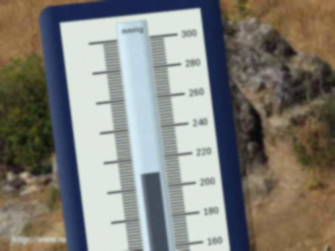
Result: 210 mmHg
